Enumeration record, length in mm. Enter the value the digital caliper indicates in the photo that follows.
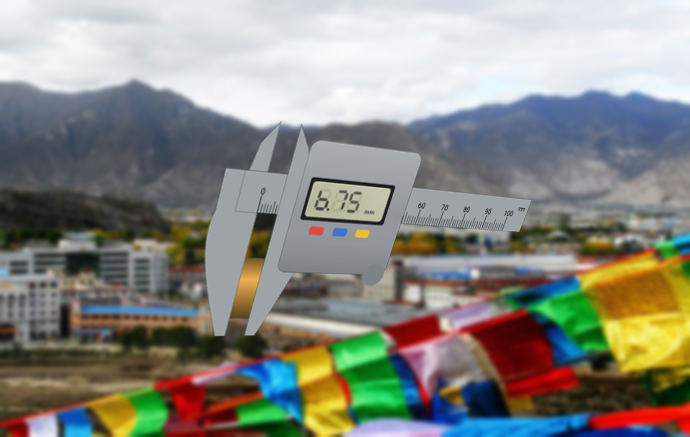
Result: 6.75 mm
